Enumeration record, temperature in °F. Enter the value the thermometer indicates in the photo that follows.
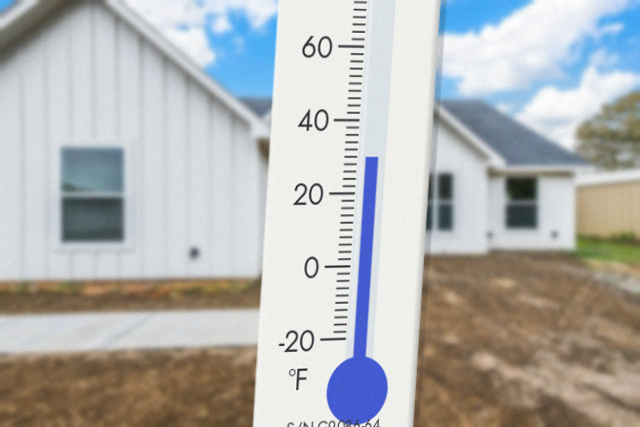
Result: 30 °F
